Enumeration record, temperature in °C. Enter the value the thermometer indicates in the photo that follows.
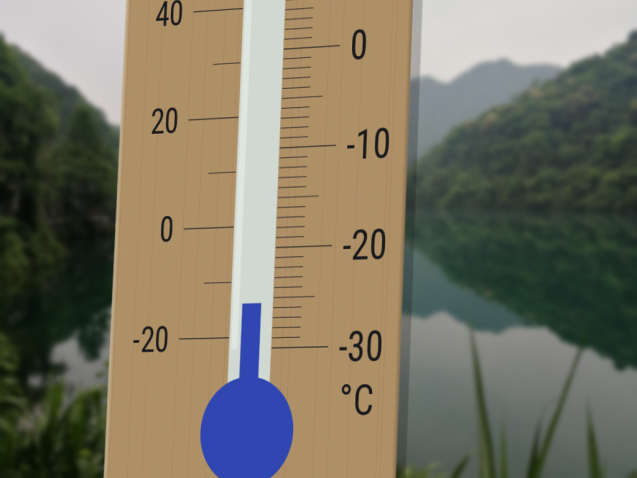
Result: -25.5 °C
